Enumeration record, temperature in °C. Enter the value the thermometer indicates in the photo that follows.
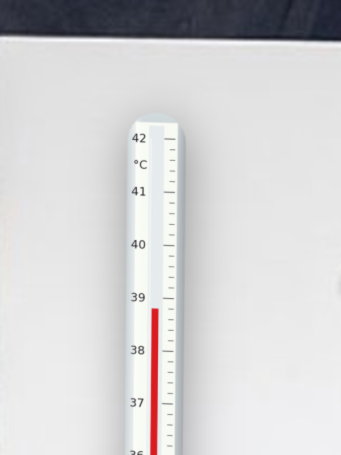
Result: 38.8 °C
